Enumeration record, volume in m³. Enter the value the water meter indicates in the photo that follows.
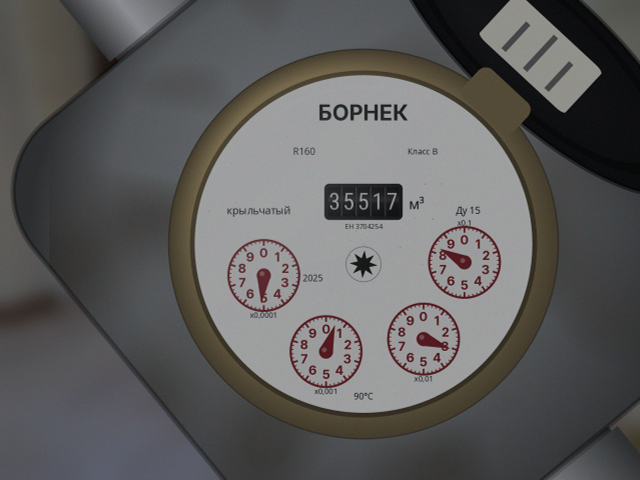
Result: 35517.8305 m³
